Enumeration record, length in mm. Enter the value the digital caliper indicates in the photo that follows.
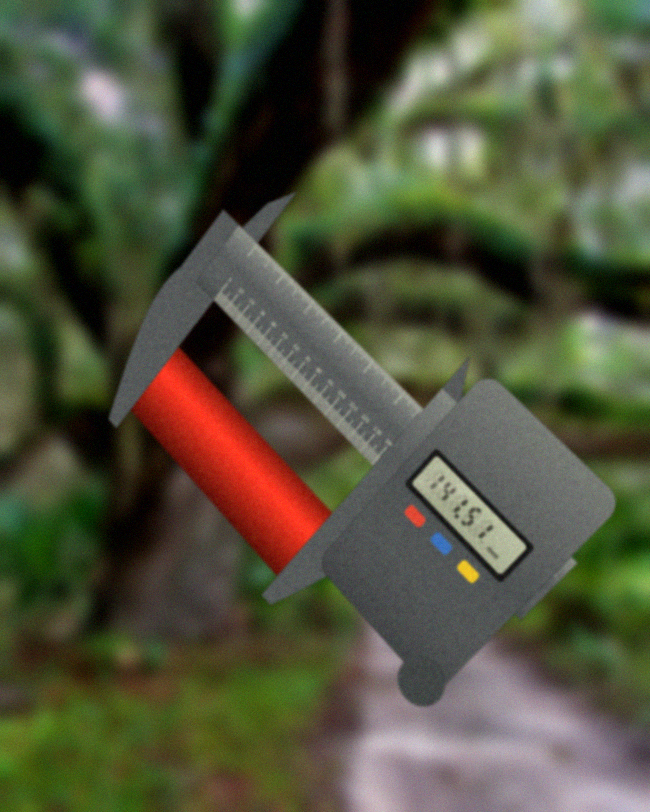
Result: 141.51 mm
